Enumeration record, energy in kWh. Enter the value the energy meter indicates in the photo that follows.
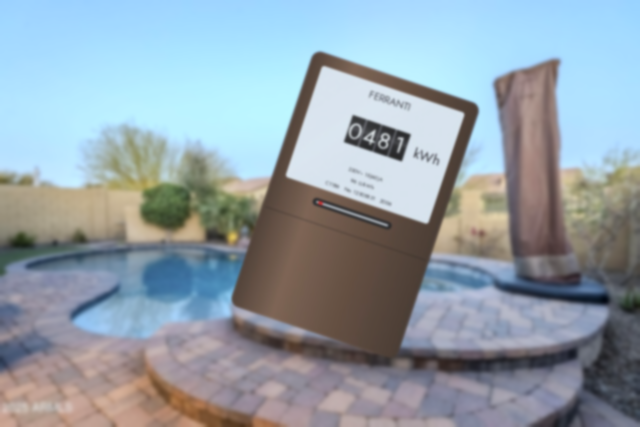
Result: 481 kWh
